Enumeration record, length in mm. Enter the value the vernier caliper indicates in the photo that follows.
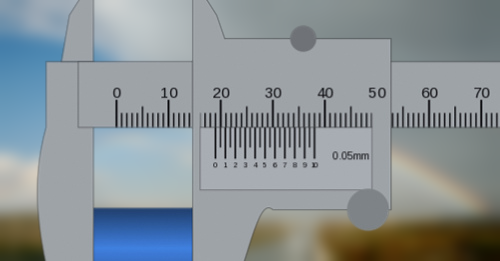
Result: 19.0 mm
